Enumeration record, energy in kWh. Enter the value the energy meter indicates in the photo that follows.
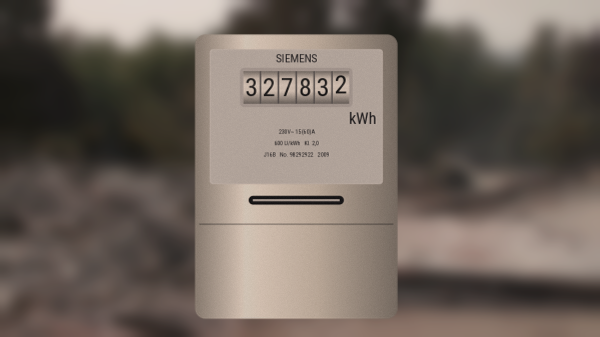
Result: 327832 kWh
